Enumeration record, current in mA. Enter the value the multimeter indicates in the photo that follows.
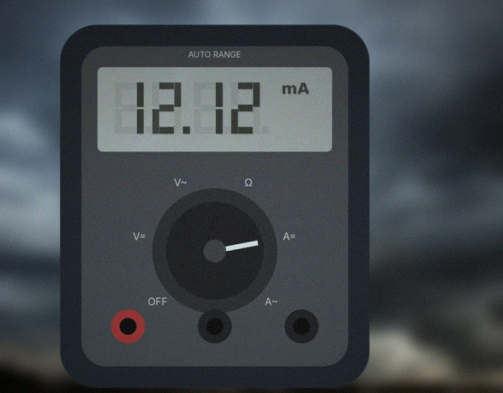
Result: 12.12 mA
